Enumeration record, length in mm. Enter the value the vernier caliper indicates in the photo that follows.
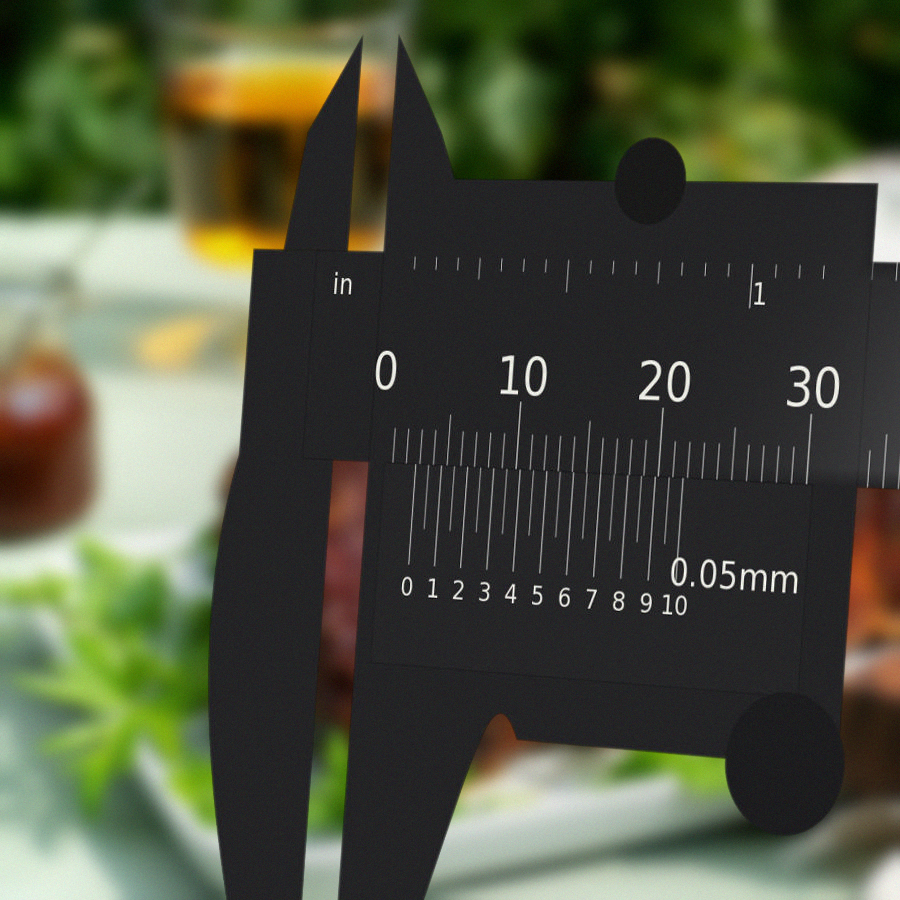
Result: 2.7 mm
